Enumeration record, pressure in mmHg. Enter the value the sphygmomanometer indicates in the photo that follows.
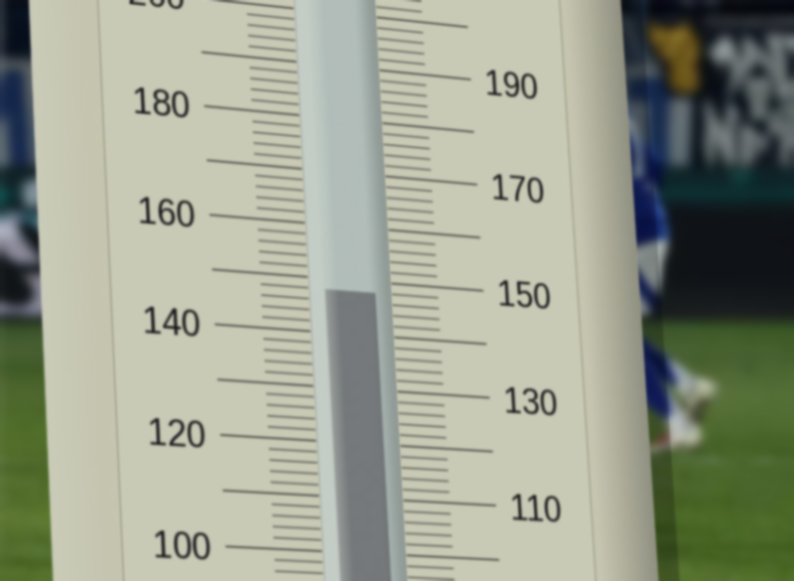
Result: 148 mmHg
